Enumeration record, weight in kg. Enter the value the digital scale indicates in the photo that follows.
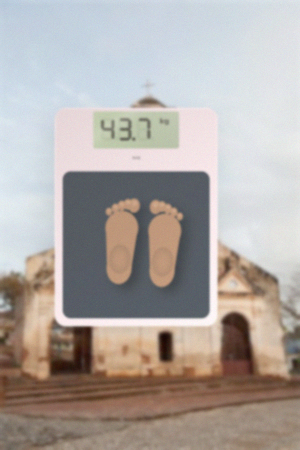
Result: 43.7 kg
